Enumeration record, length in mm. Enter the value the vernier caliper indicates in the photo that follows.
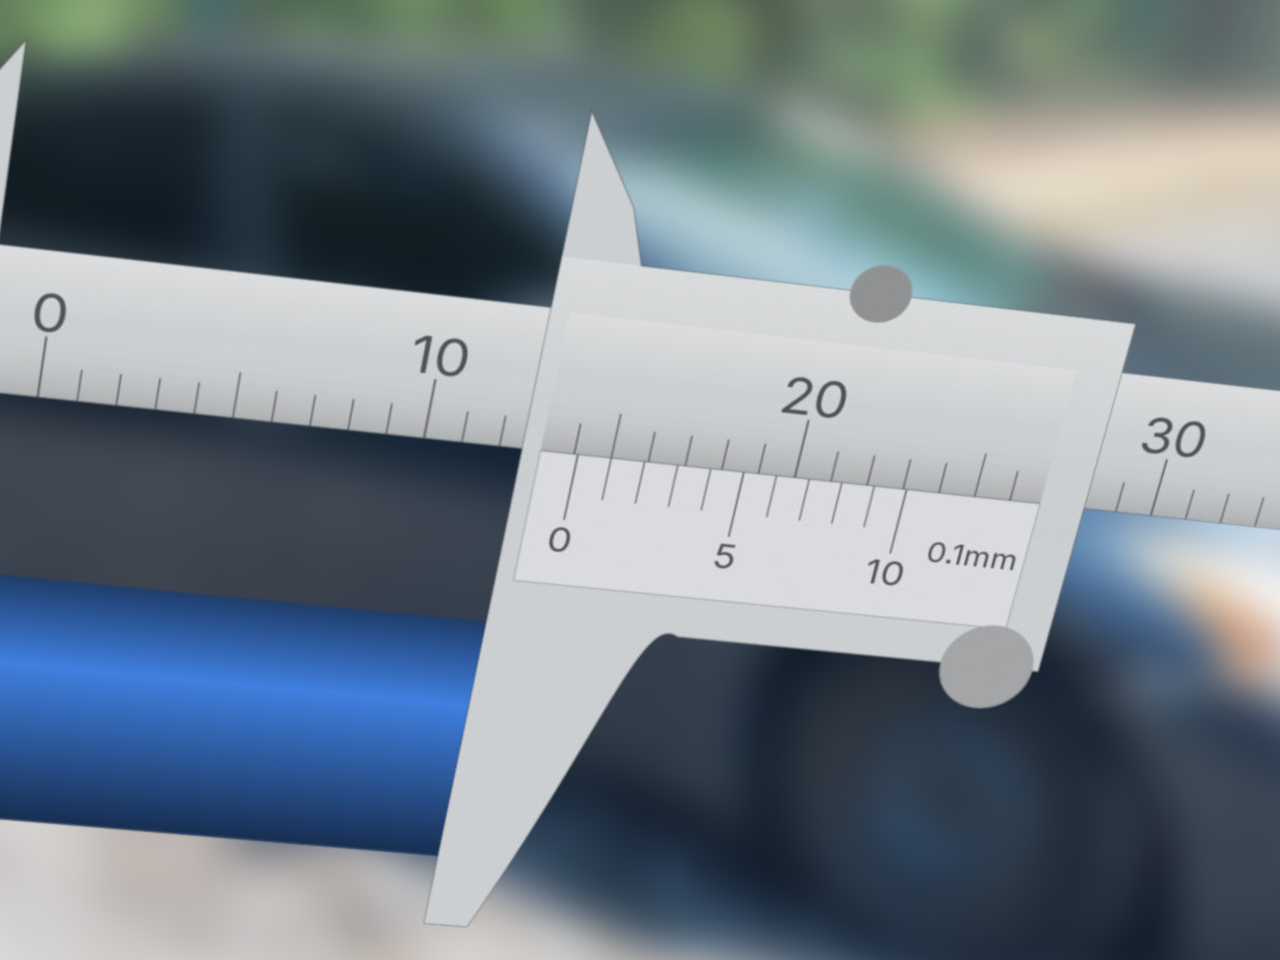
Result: 14.1 mm
